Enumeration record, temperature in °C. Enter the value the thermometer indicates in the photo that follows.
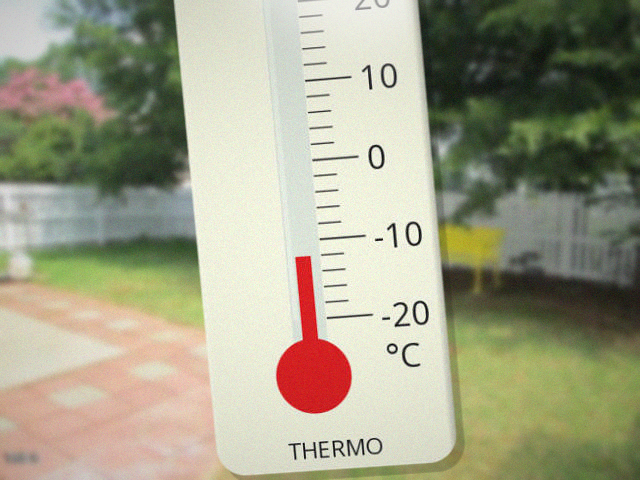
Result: -12 °C
